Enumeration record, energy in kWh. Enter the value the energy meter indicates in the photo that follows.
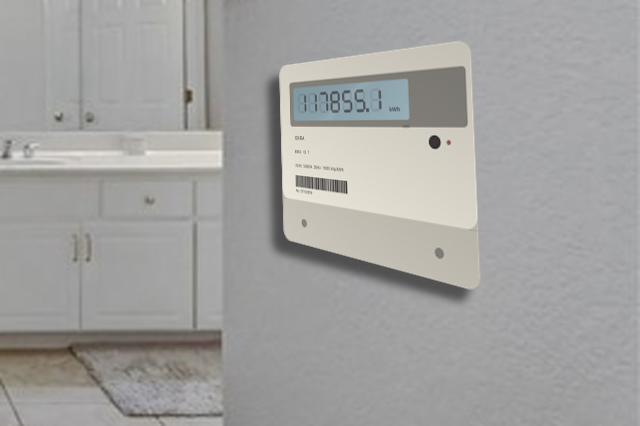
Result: 117855.1 kWh
